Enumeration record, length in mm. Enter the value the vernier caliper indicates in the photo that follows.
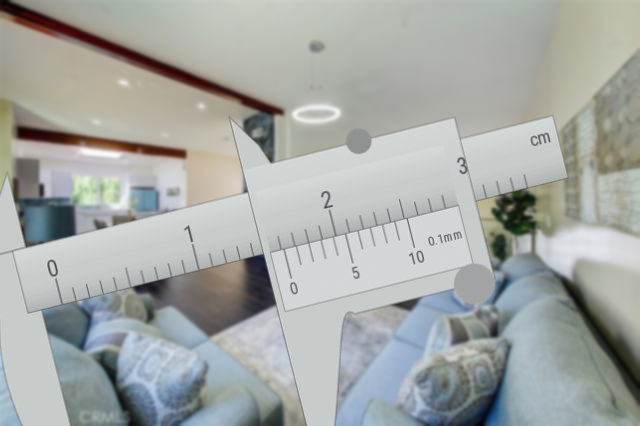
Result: 16.2 mm
